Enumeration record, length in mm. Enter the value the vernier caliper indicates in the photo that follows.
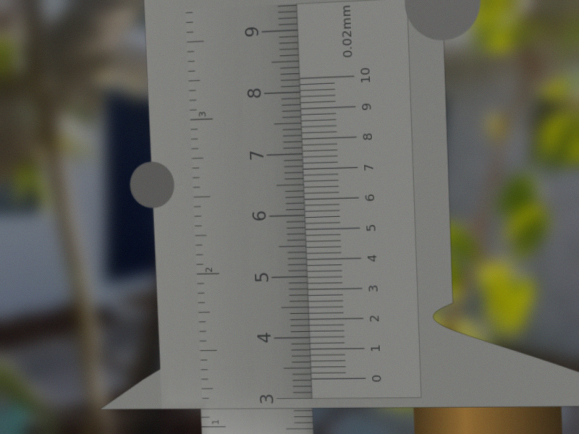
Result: 33.2 mm
